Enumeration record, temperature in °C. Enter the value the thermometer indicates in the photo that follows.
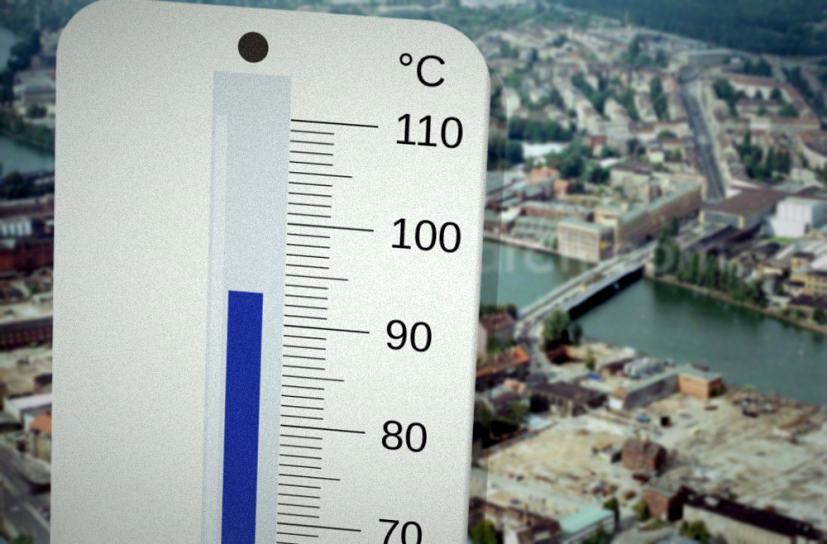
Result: 93 °C
